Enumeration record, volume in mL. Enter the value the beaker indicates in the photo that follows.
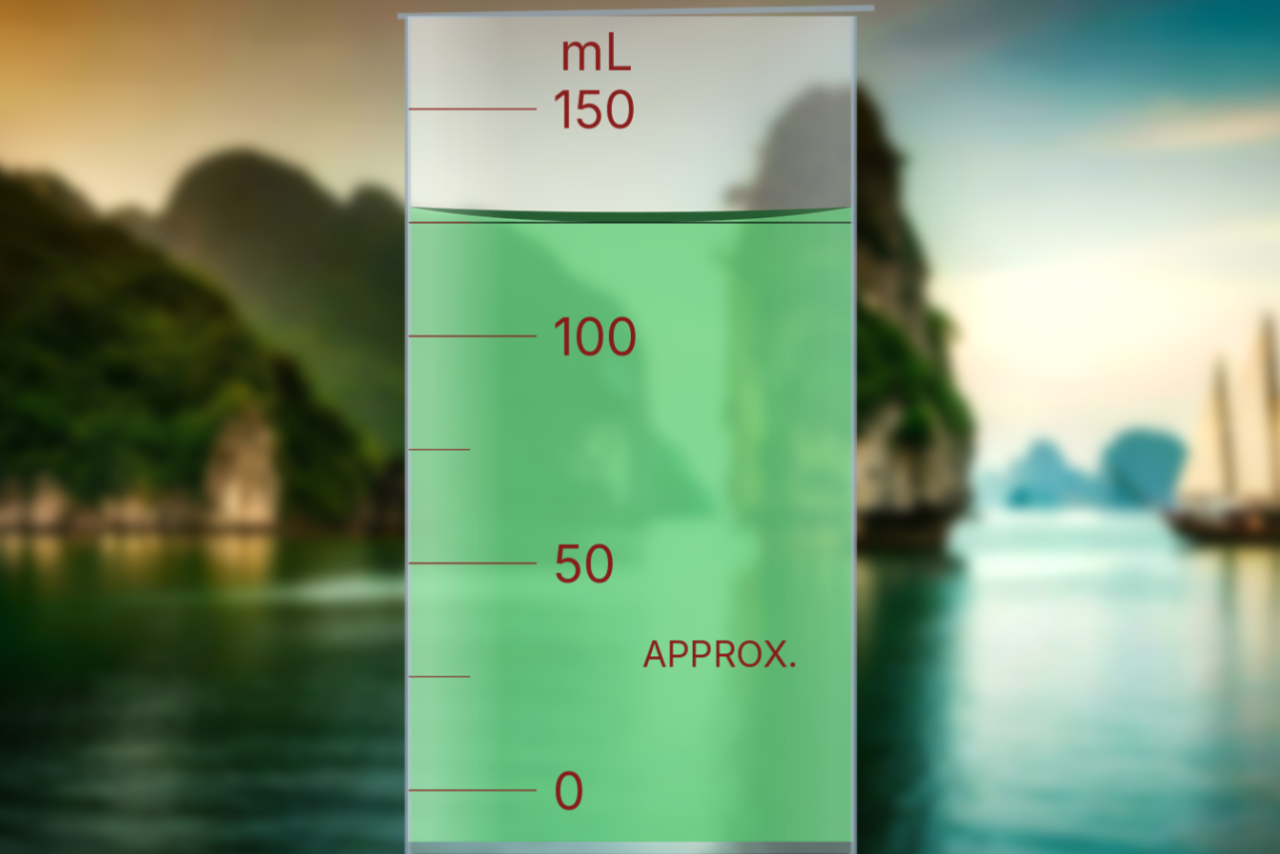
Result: 125 mL
